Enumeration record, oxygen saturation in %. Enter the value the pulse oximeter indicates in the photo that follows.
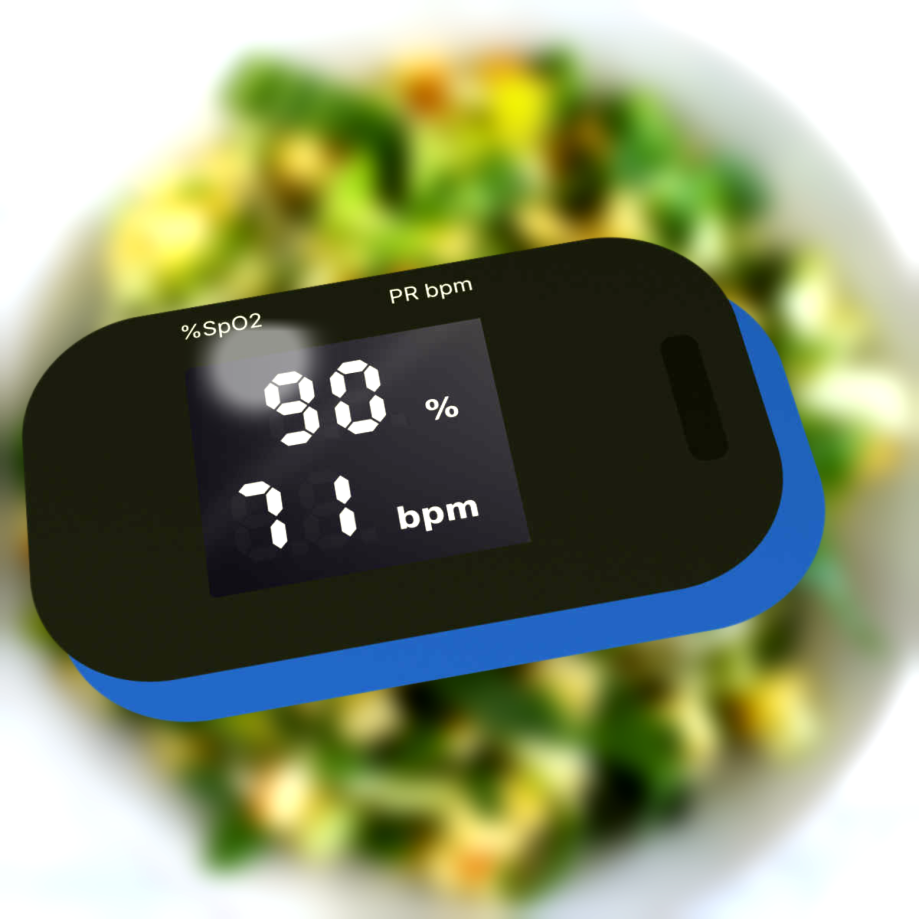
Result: 90 %
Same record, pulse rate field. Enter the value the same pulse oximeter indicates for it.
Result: 71 bpm
